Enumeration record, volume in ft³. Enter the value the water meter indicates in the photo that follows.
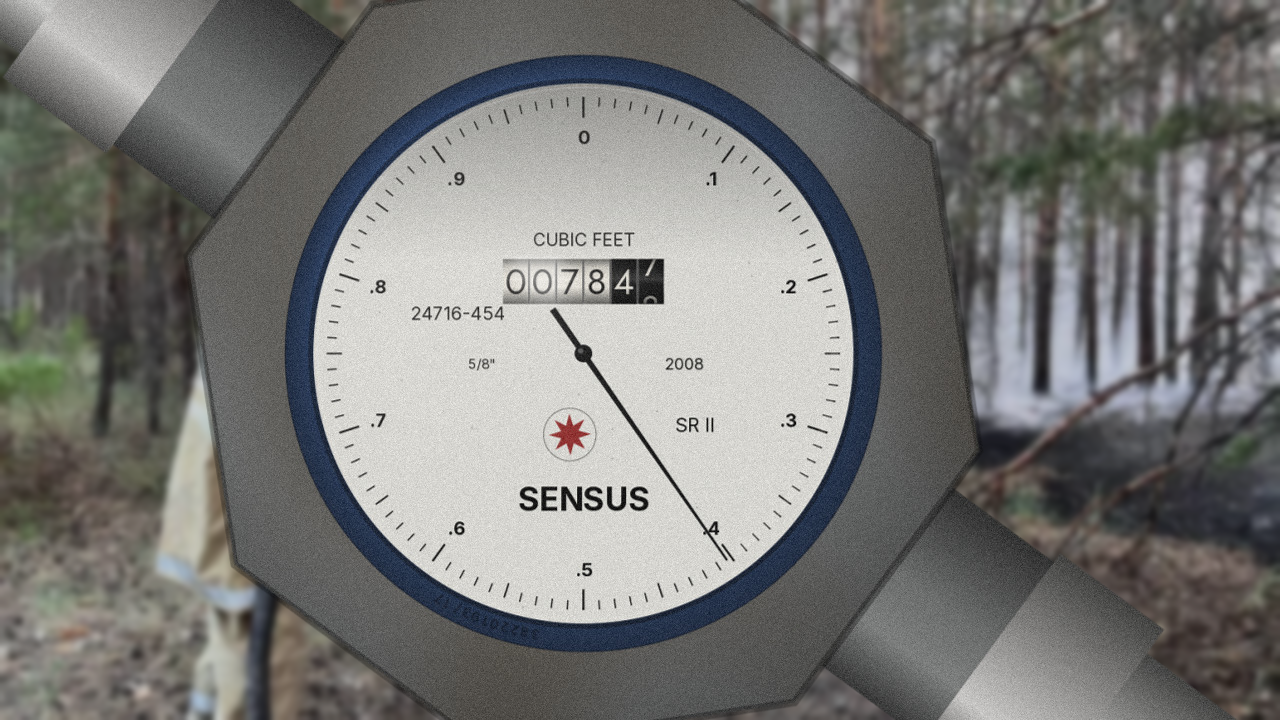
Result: 7847.40 ft³
